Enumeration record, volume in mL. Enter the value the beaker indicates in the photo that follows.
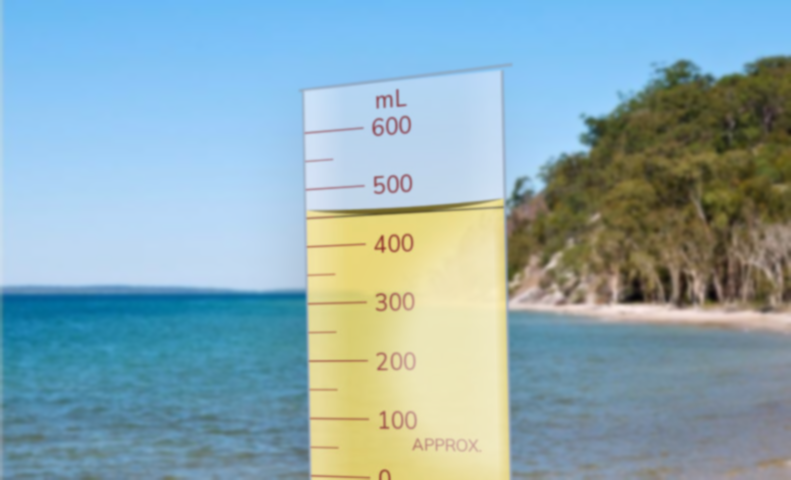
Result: 450 mL
